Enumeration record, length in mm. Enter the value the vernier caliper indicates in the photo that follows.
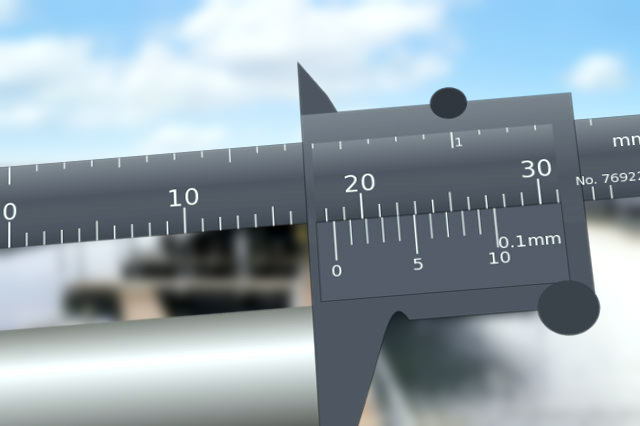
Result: 18.4 mm
